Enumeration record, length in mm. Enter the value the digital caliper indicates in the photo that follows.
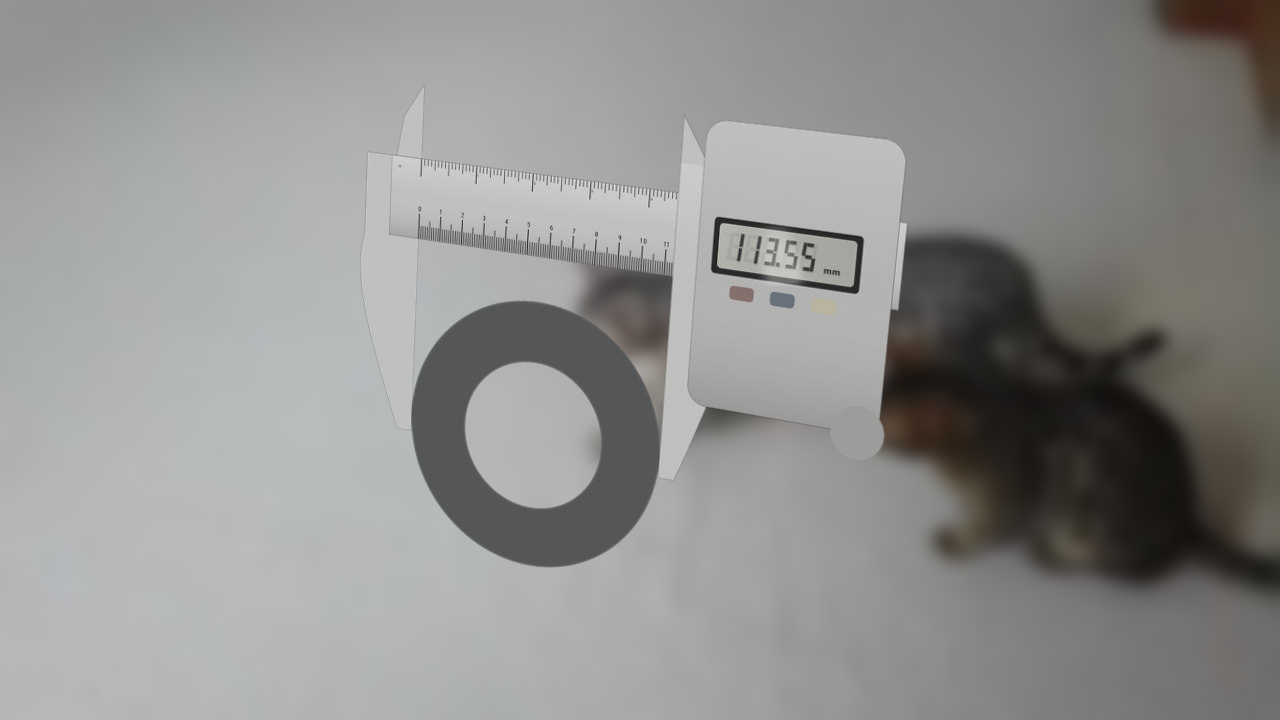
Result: 113.55 mm
